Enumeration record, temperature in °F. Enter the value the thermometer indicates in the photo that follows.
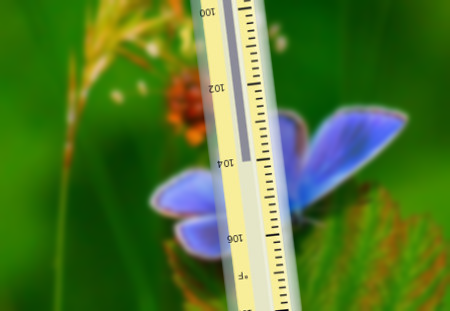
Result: 104 °F
